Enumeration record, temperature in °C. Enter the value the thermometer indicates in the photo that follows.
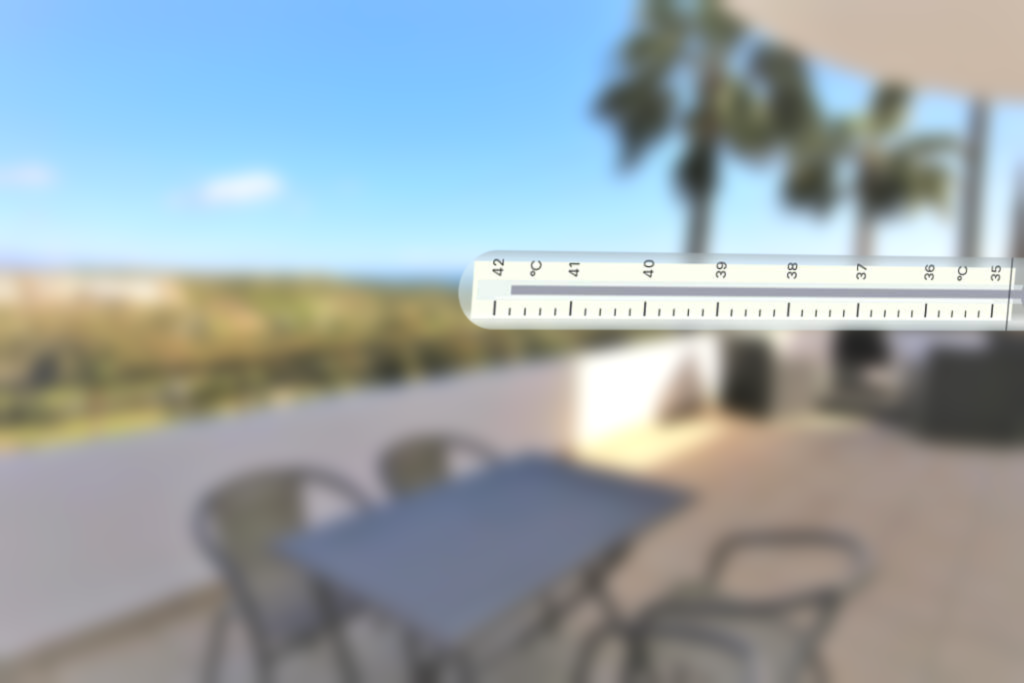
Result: 41.8 °C
